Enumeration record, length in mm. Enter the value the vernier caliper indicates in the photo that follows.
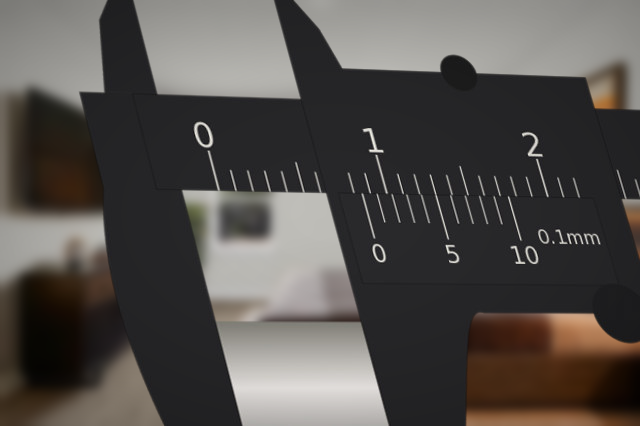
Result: 8.5 mm
